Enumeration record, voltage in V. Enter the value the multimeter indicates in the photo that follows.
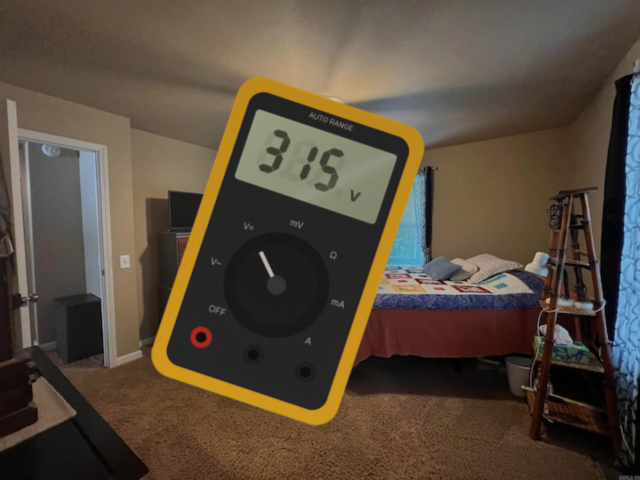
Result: 315 V
